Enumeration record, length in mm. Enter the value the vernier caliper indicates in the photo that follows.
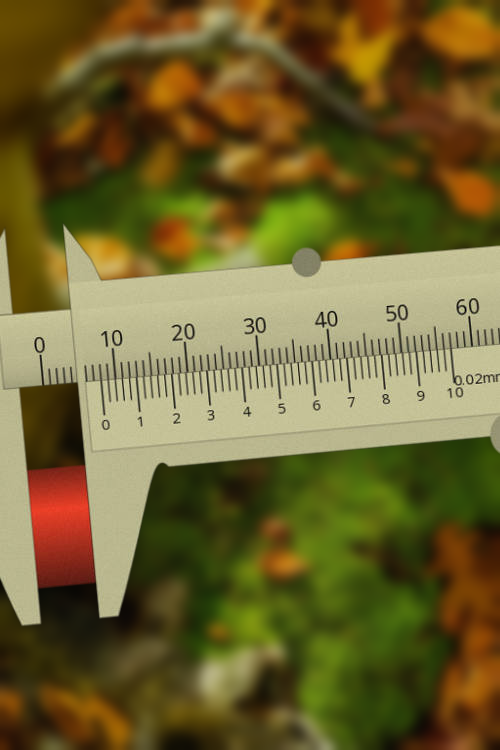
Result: 8.0 mm
